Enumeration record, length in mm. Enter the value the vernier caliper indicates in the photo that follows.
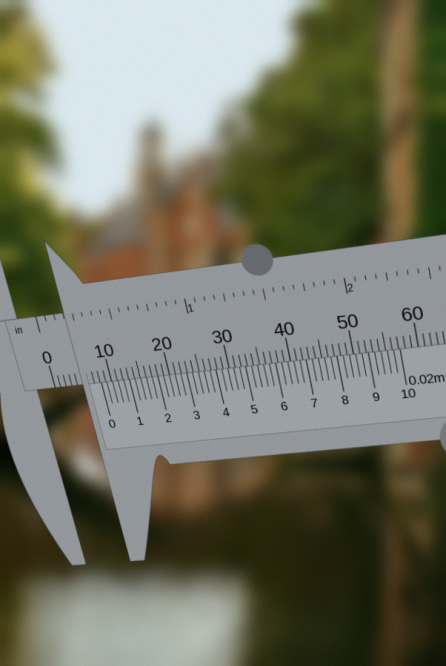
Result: 8.2 mm
